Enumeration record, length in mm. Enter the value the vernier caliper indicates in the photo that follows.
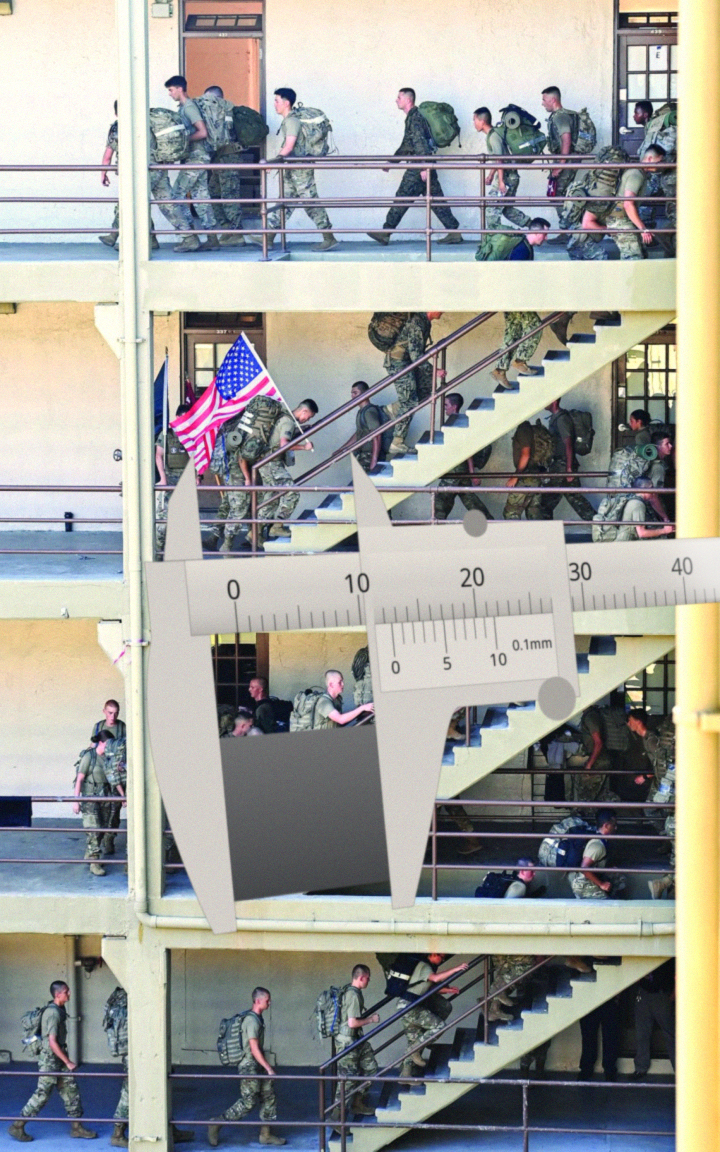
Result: 12.6 mm
